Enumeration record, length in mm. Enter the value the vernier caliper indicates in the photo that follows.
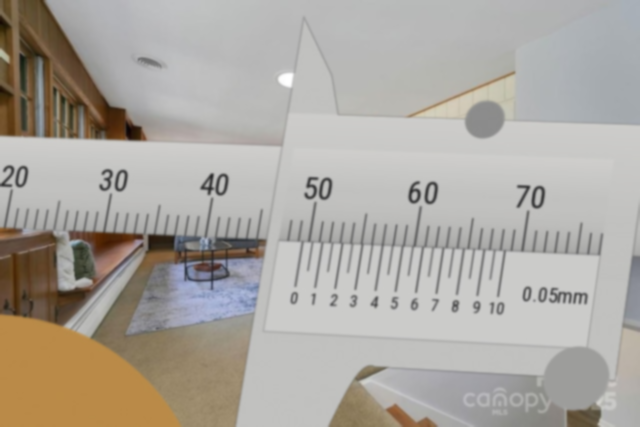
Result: 49.4 mm
